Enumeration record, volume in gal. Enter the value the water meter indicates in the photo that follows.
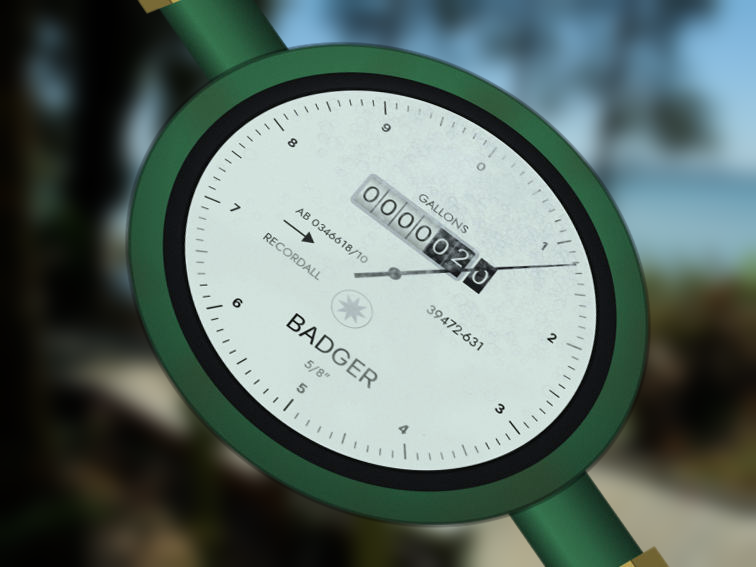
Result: 21.2 gal
